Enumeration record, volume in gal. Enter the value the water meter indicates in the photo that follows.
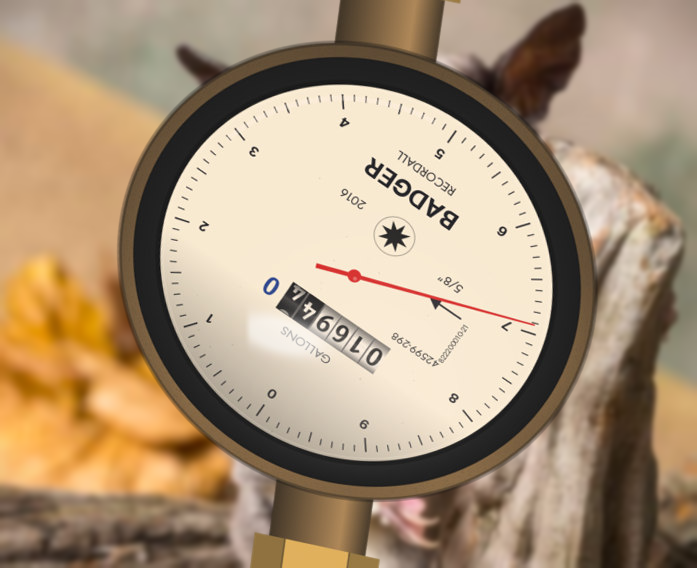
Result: 169436.9 gal
